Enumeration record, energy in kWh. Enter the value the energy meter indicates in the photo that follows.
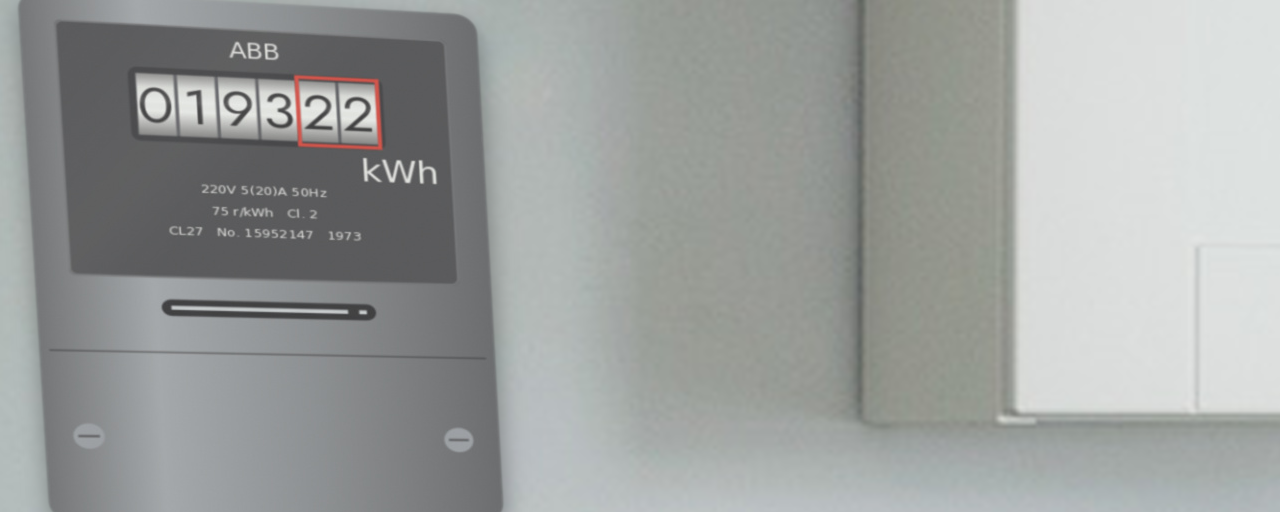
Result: 193.22 kWh
